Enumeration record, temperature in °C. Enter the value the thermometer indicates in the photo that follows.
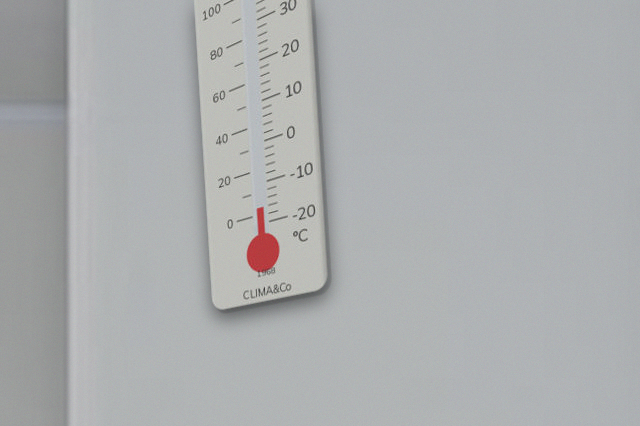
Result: -16 °C
